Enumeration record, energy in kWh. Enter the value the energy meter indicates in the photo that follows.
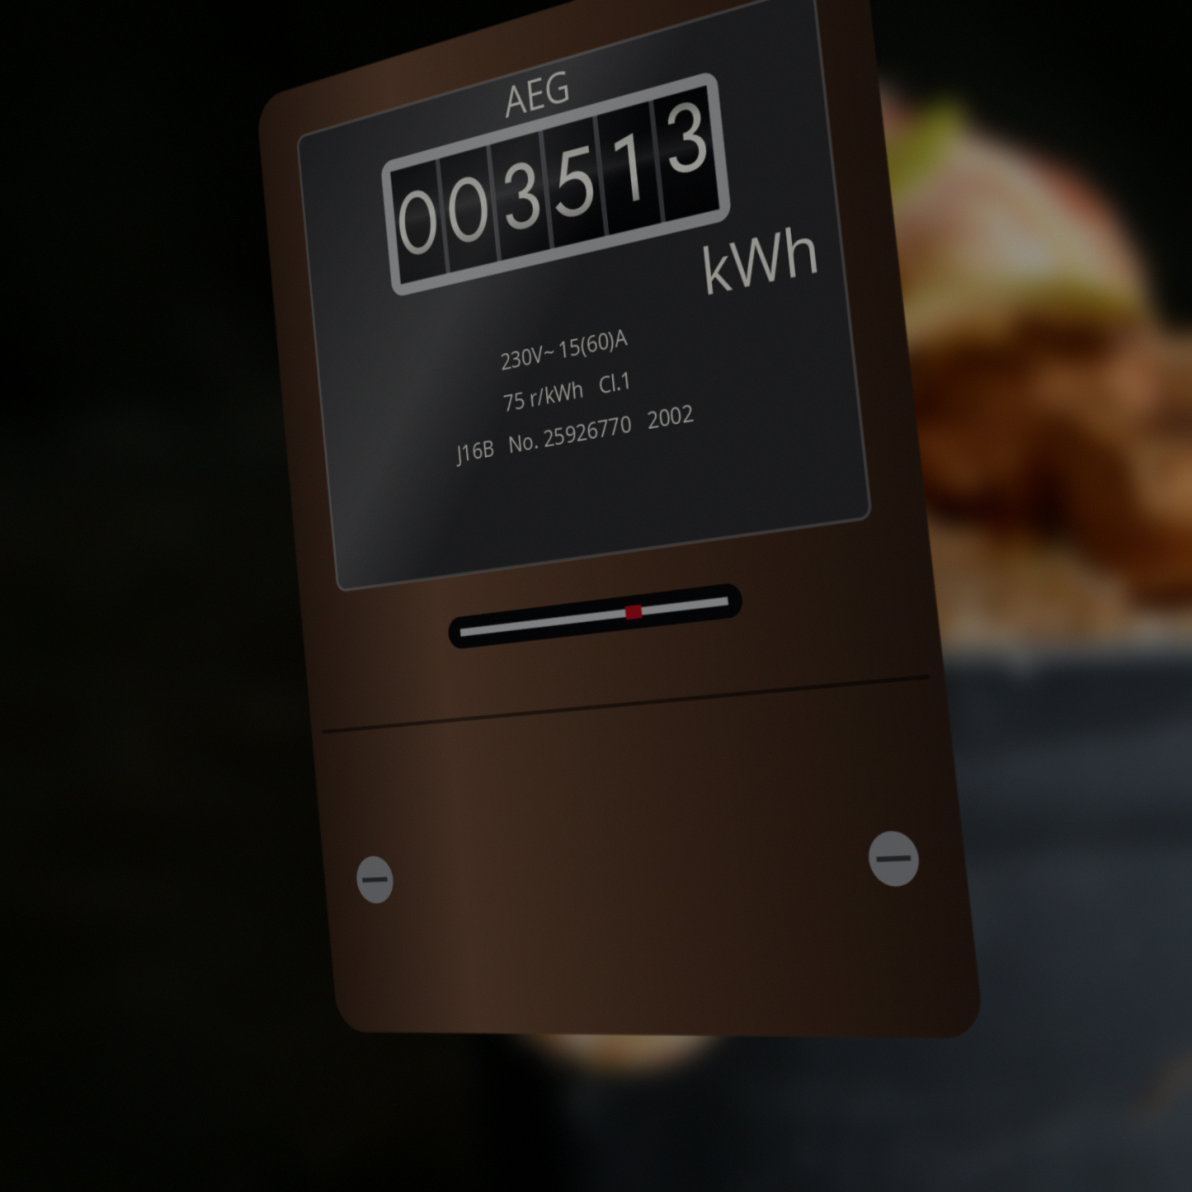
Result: 3513 kWh
